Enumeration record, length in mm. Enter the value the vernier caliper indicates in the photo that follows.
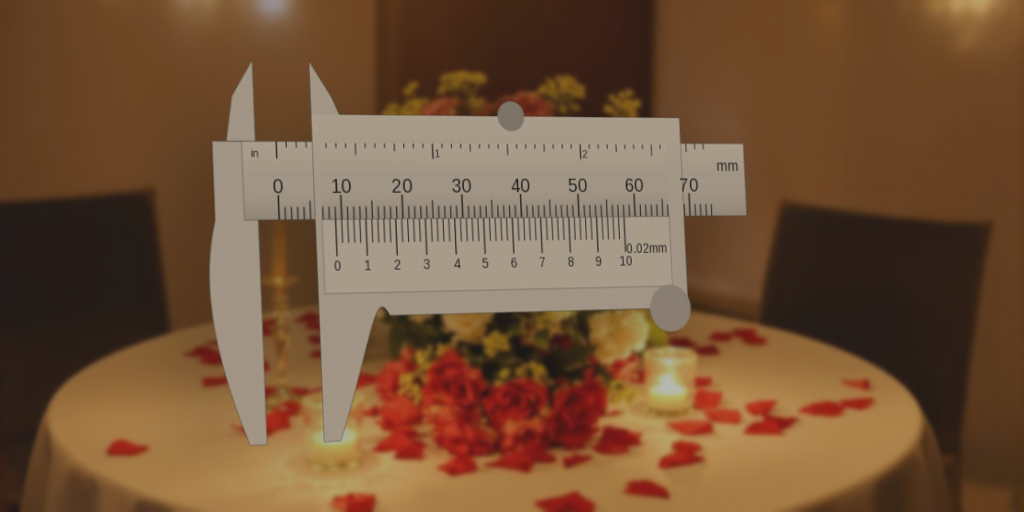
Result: 9.0 mm
